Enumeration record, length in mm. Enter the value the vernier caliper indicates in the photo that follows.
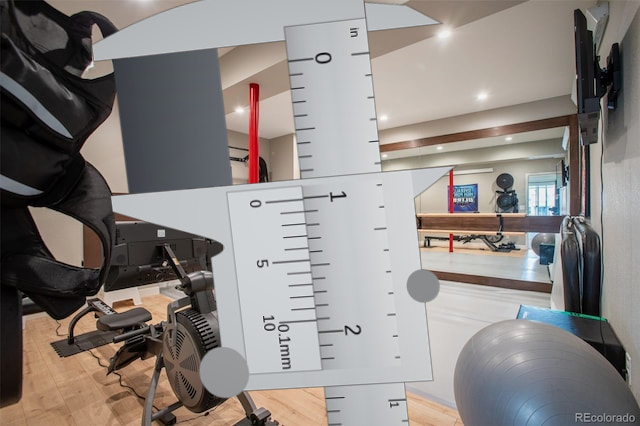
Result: 10.1 mm
